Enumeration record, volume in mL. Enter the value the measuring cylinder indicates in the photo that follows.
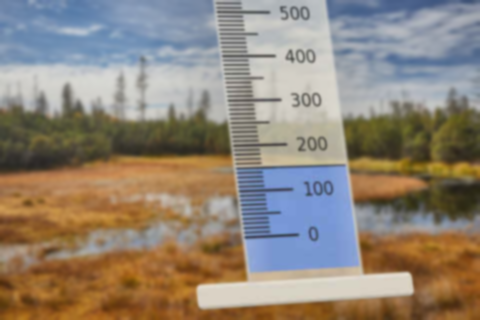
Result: 150 mL
